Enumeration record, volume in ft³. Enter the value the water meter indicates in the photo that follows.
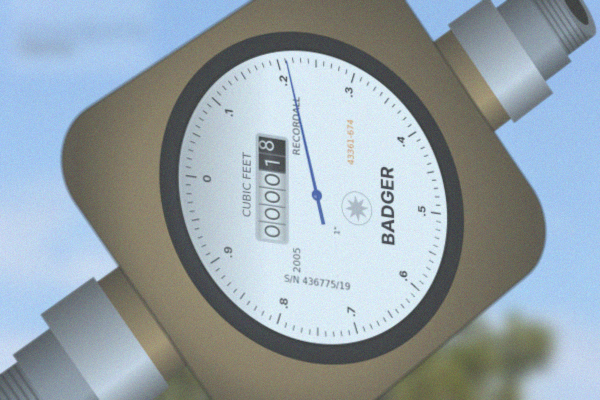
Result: 18.21 ft³
